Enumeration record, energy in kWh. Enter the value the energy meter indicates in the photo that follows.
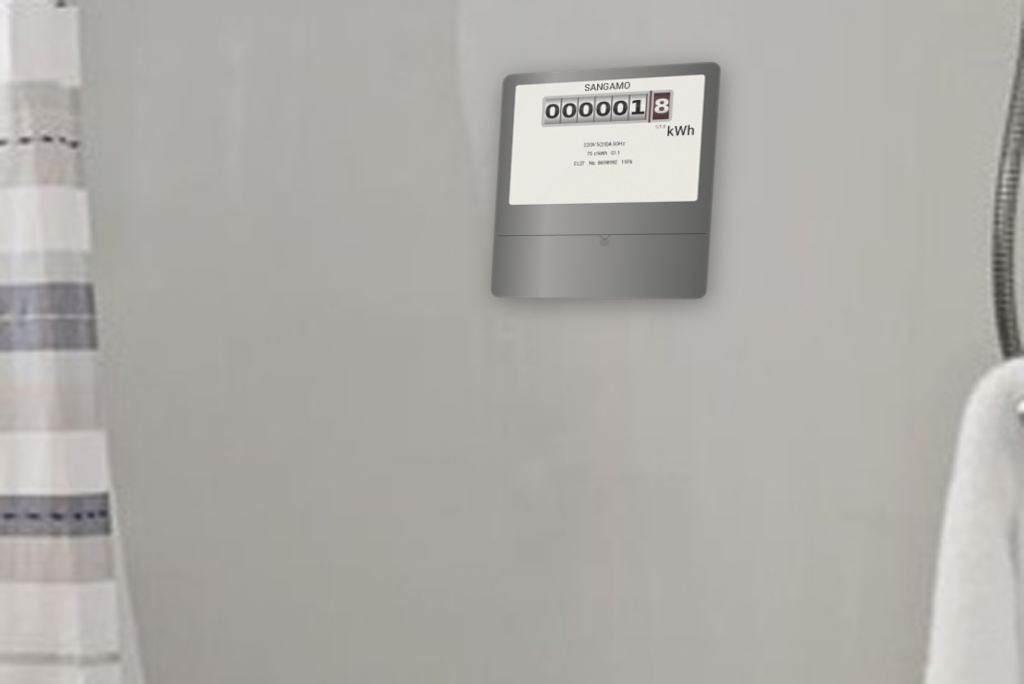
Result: 1.8 kWh
